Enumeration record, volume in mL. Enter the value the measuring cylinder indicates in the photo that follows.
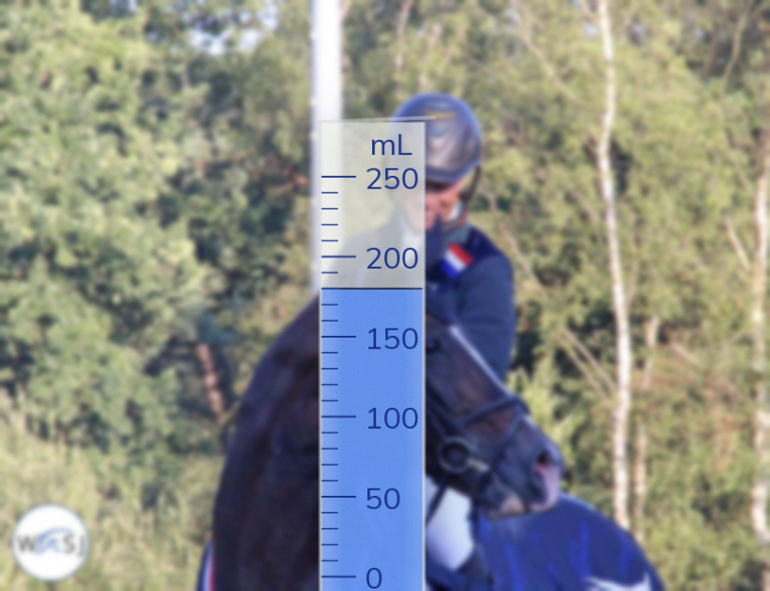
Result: 180 mL
